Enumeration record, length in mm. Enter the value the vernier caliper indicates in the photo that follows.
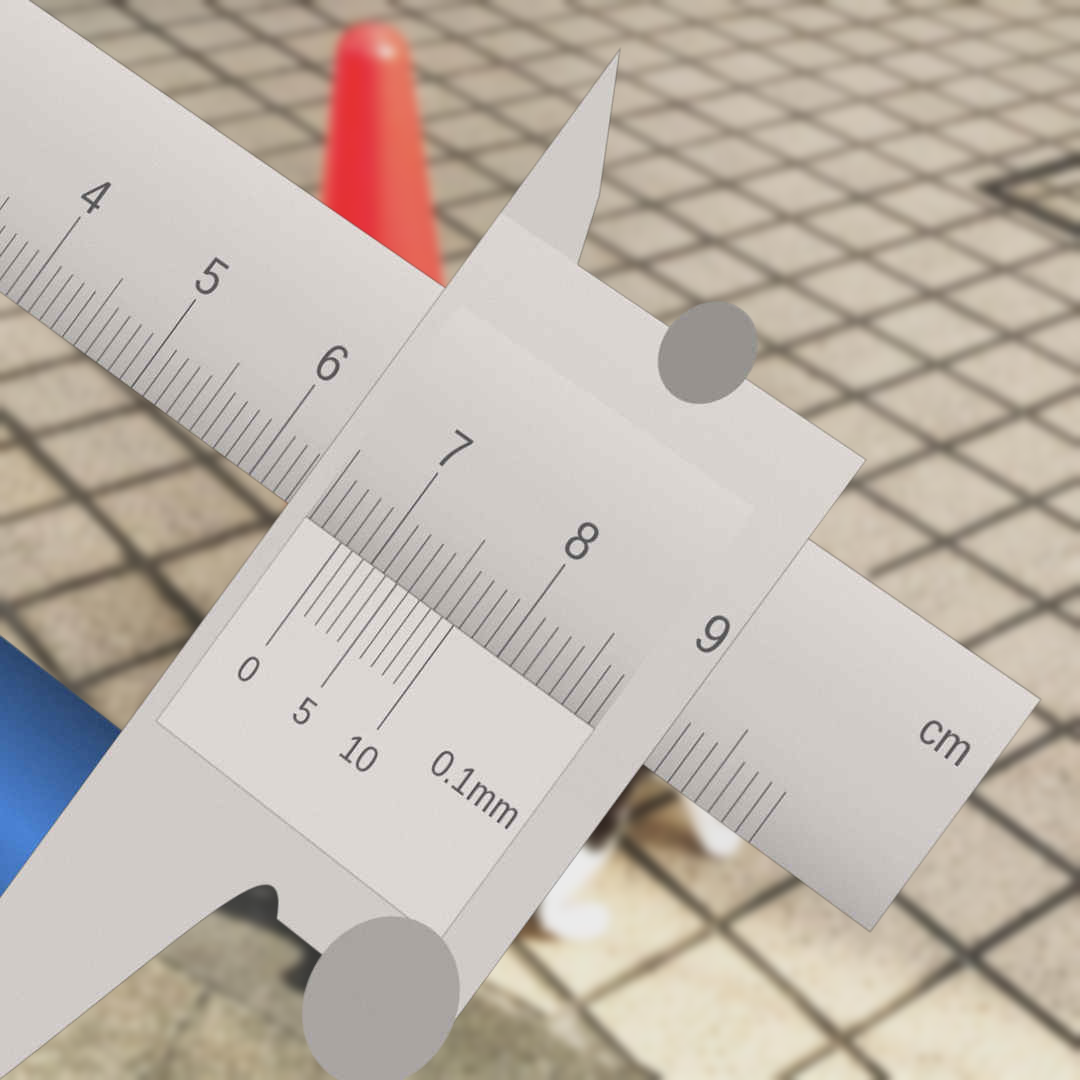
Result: 67.6 mm
